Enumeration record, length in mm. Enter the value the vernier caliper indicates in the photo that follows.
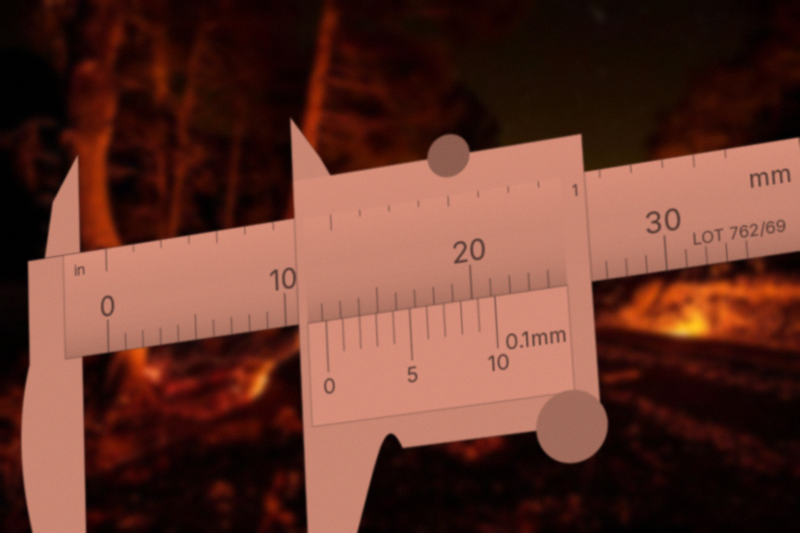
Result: 12.2 mm
